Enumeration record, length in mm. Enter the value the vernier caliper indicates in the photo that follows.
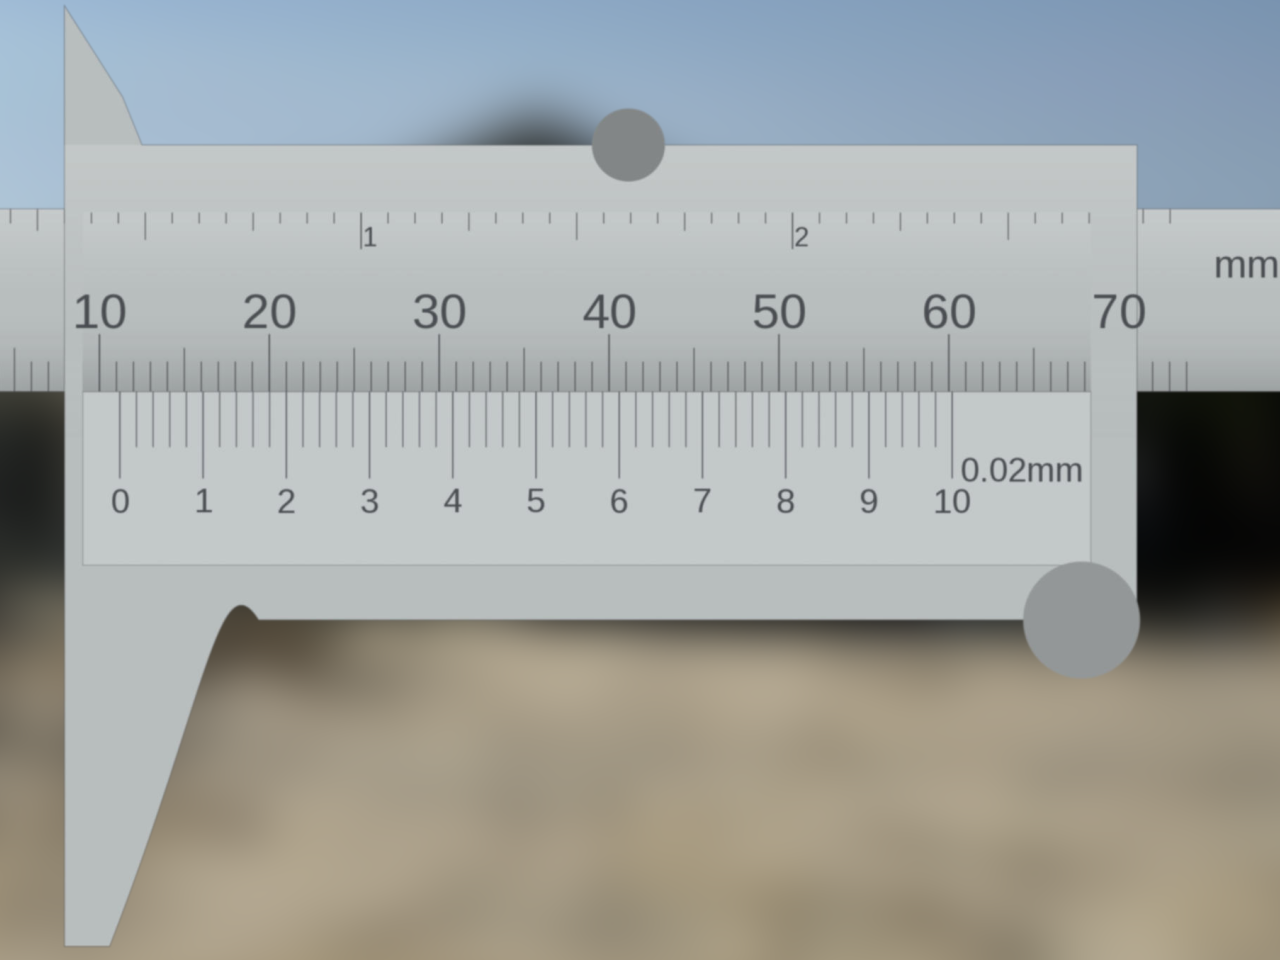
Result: 11.2 mm
